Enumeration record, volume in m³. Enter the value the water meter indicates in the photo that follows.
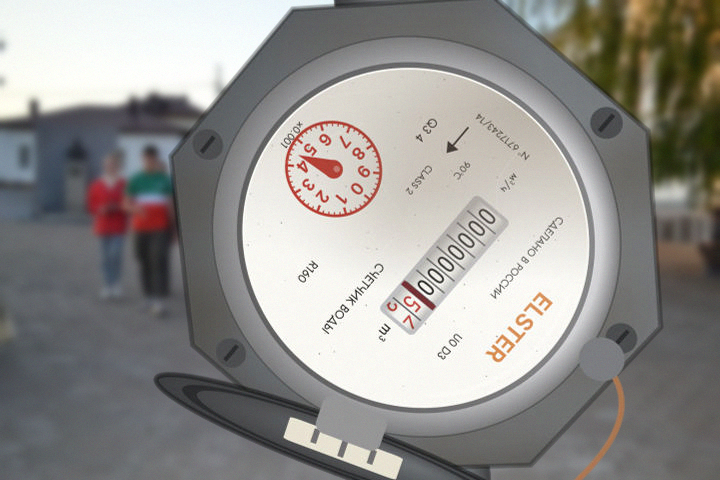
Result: 0.524 m³
